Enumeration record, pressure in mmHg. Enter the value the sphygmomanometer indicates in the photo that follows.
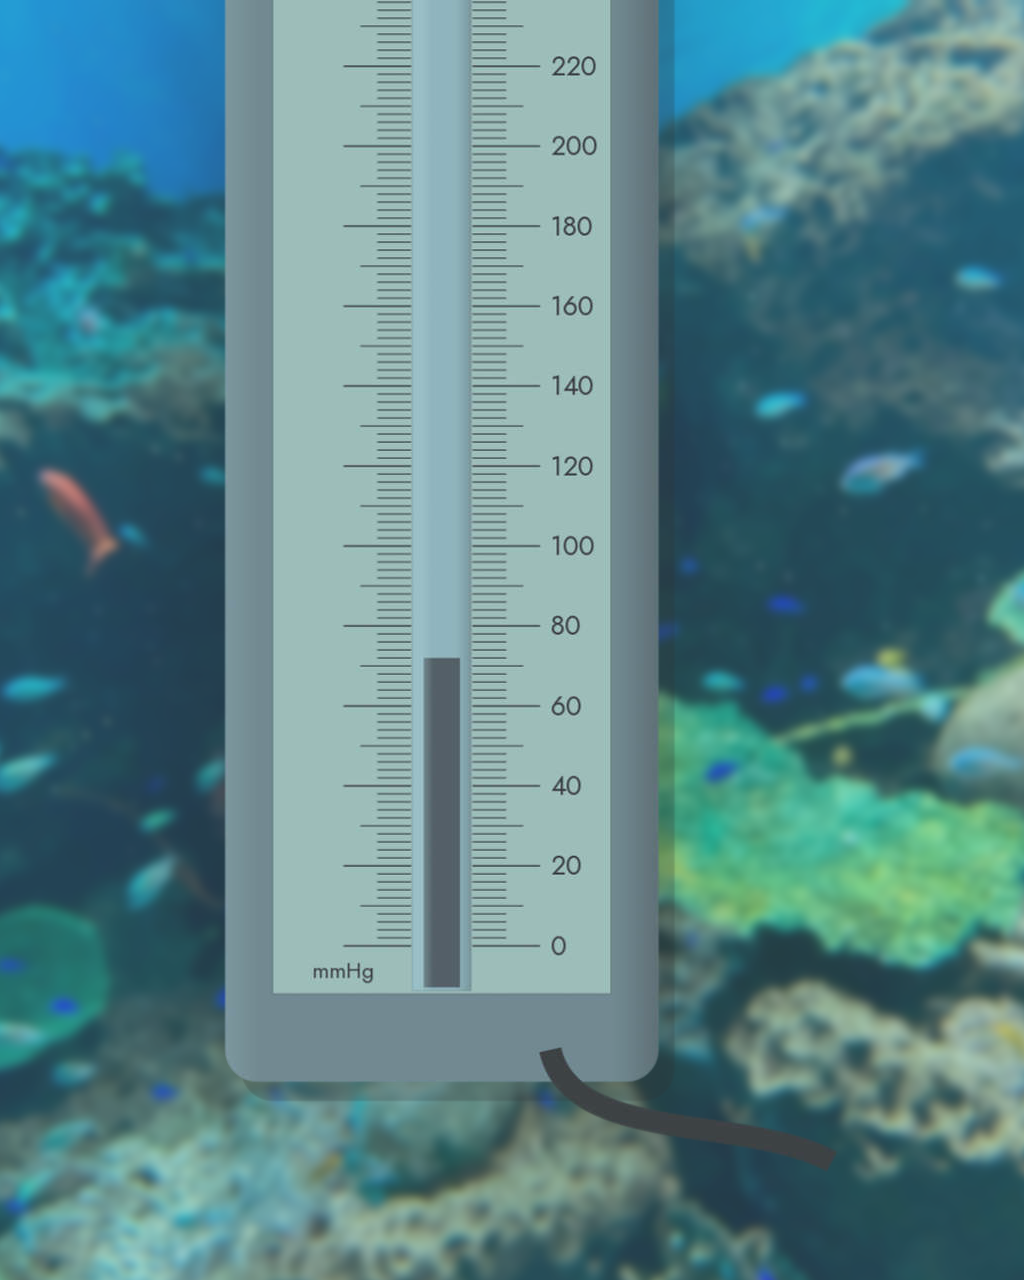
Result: 72 mmHg
